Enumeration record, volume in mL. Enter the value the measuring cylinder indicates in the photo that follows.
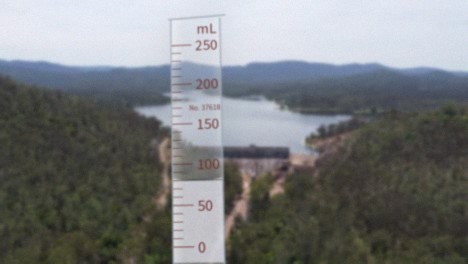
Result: 80 mL
